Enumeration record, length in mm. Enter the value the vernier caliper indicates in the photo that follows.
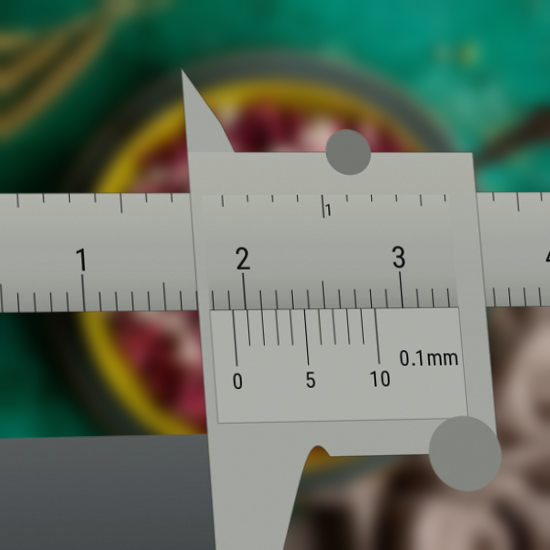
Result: 19.2 mm
